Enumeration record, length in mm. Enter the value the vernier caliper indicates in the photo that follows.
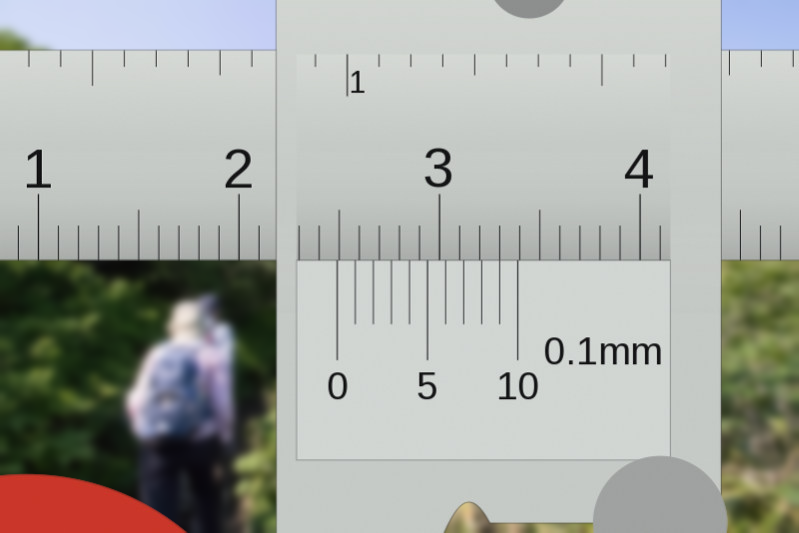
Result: 24.9 mm
